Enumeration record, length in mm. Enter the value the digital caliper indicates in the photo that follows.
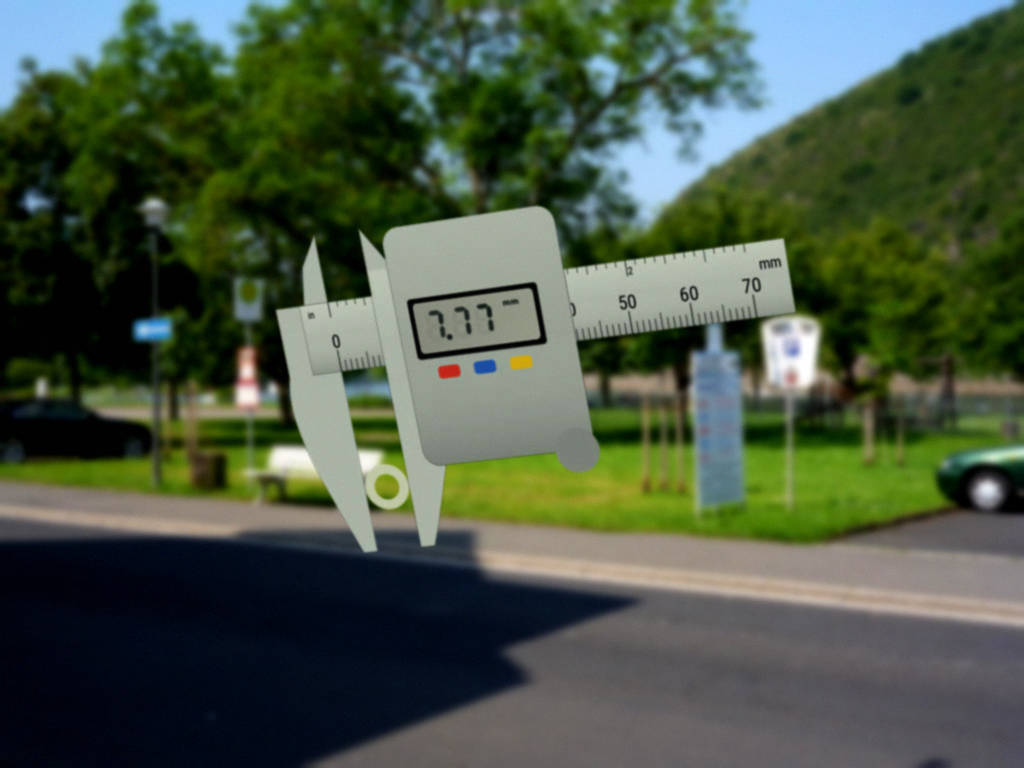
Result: 7.77 mm
